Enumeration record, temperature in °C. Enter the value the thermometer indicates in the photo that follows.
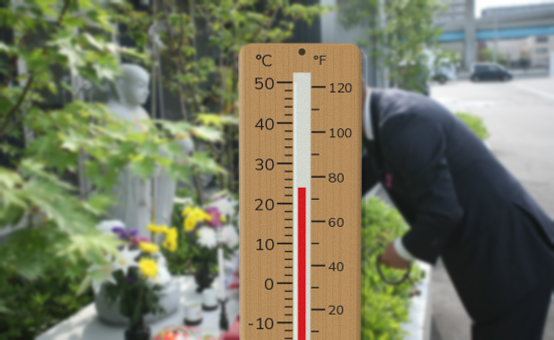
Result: 24 °C
